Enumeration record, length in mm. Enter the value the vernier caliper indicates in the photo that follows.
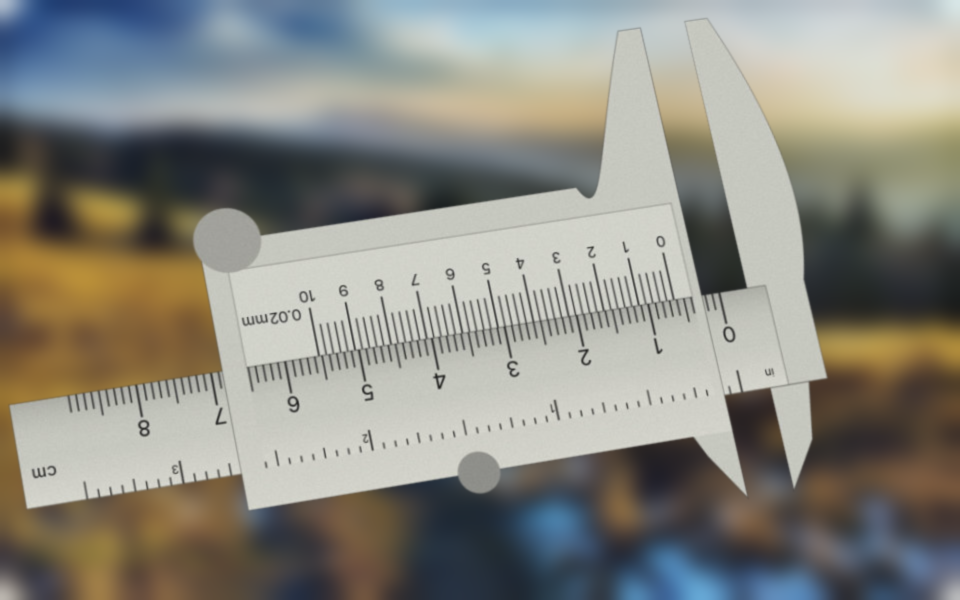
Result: 6.4 mm
